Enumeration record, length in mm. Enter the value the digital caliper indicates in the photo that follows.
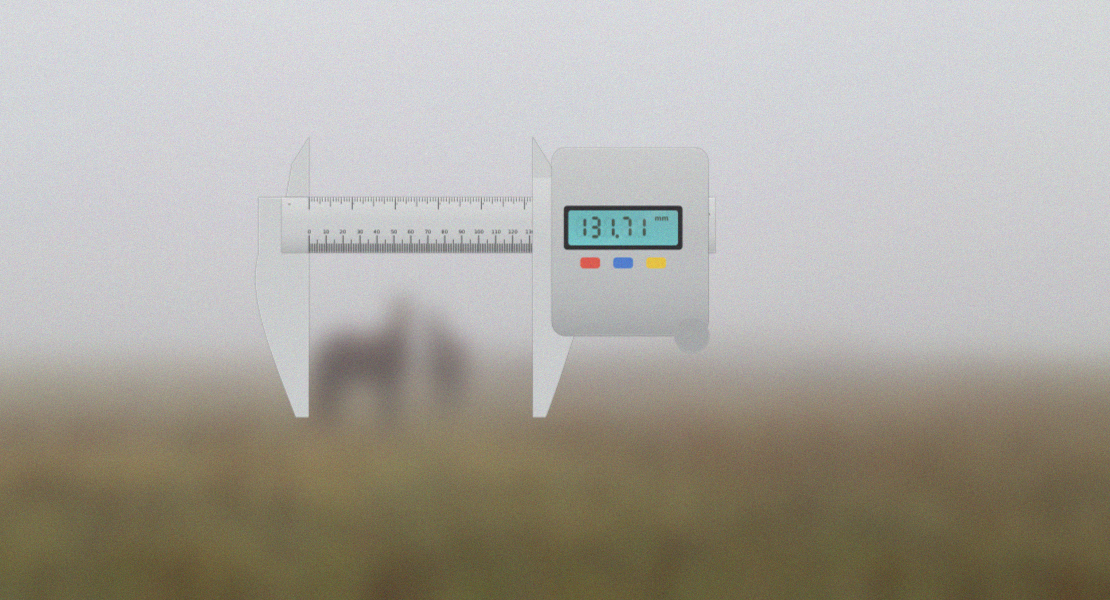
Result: 131.71 mm
